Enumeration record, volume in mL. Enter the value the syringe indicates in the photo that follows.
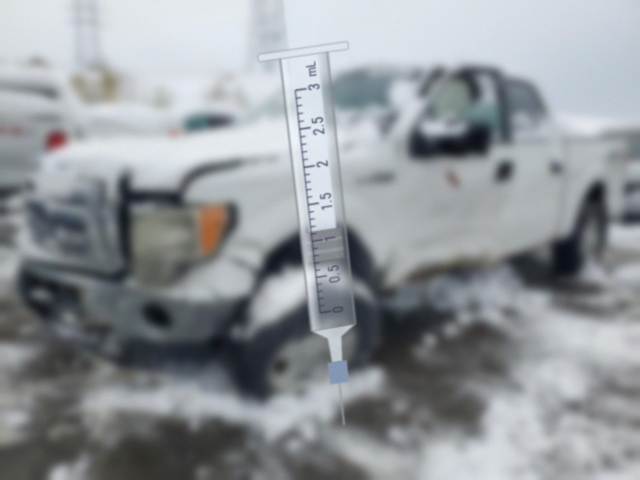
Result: 0.7 mL
